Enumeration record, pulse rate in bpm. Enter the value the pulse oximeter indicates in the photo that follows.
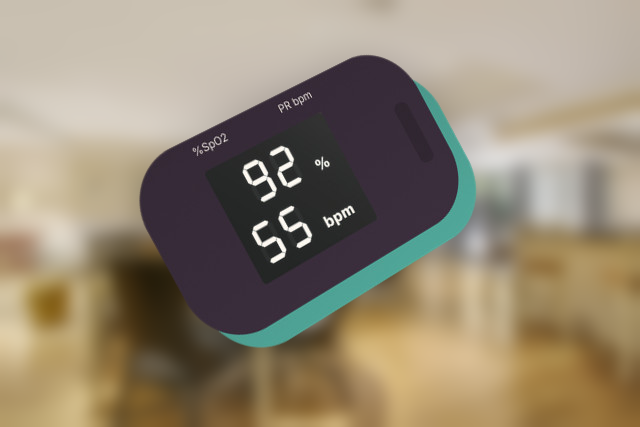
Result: 55 bpm
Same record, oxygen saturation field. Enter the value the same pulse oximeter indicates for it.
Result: 92 %
